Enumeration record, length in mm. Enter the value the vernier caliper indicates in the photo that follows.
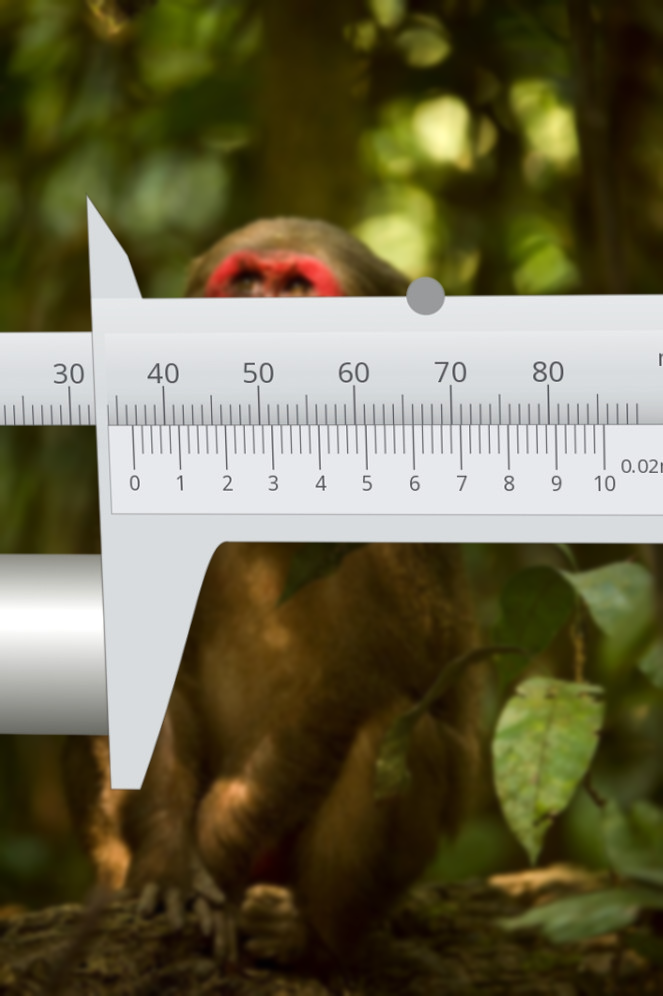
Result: 36.6 mm
